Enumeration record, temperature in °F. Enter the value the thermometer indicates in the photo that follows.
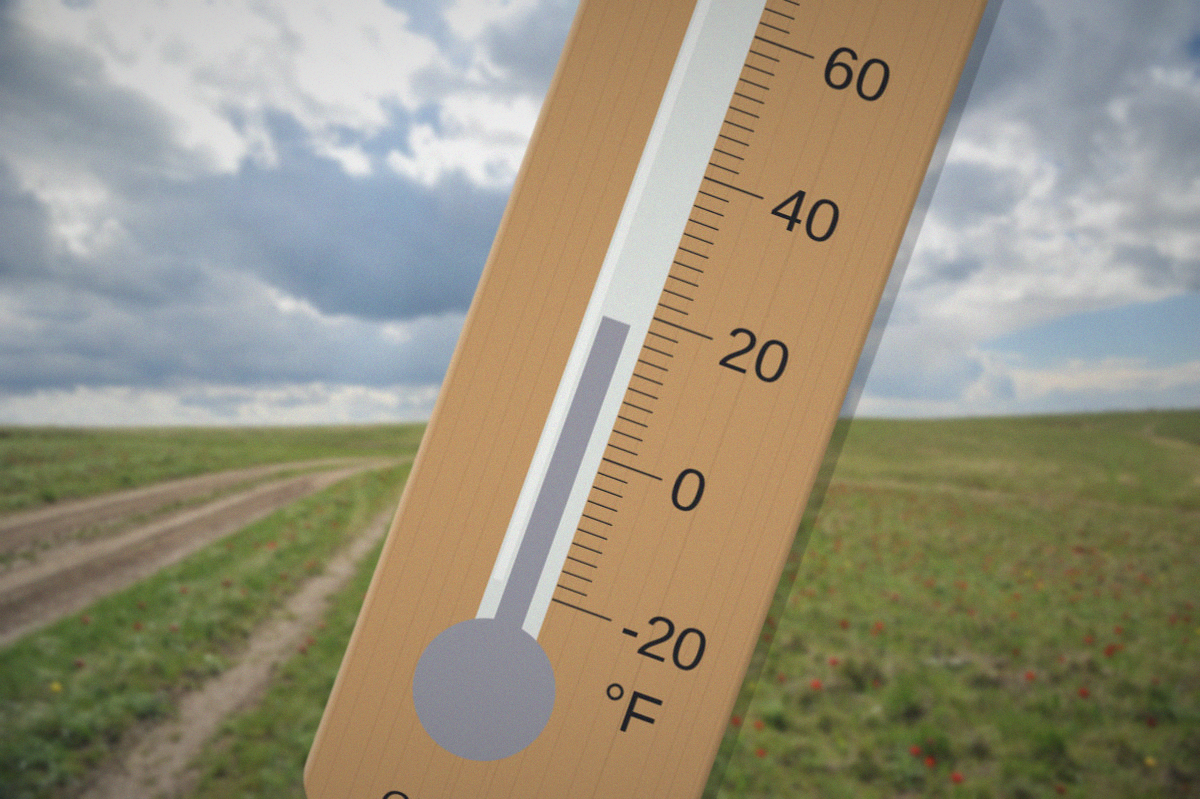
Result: 18 °F
